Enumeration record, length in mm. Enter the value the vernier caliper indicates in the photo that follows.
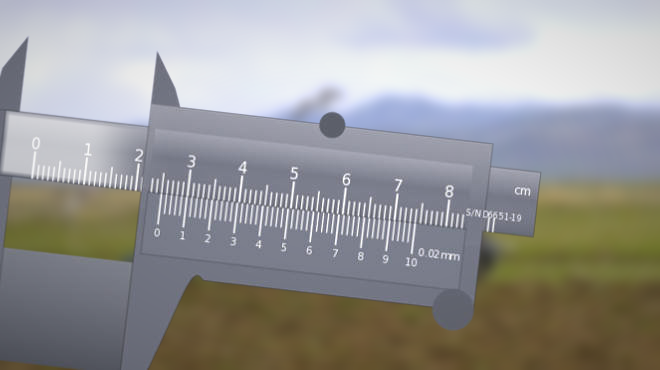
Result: 25.0 mm
